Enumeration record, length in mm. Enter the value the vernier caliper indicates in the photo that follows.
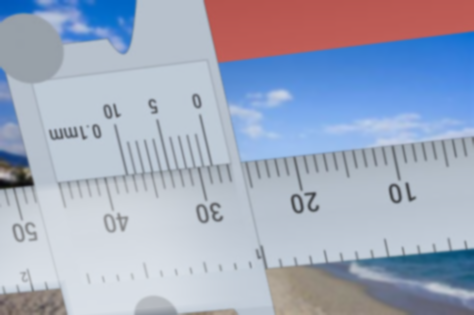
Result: 28.6 mm
